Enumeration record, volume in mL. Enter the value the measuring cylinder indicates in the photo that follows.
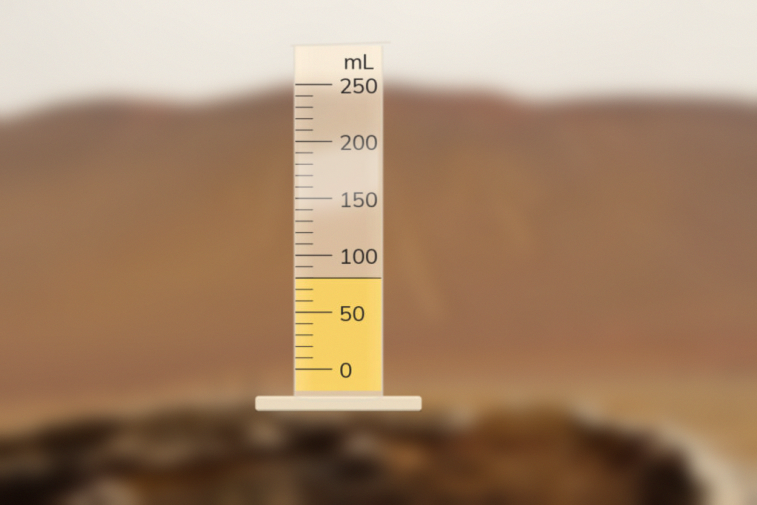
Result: 80 mL
